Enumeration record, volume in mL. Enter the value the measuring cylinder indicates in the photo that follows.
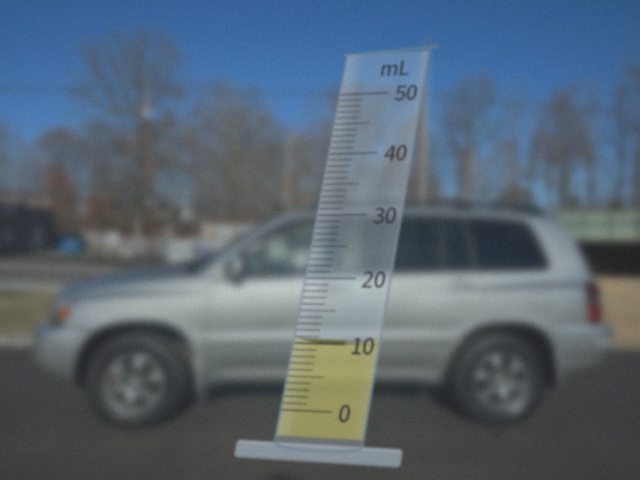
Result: 10 mL
